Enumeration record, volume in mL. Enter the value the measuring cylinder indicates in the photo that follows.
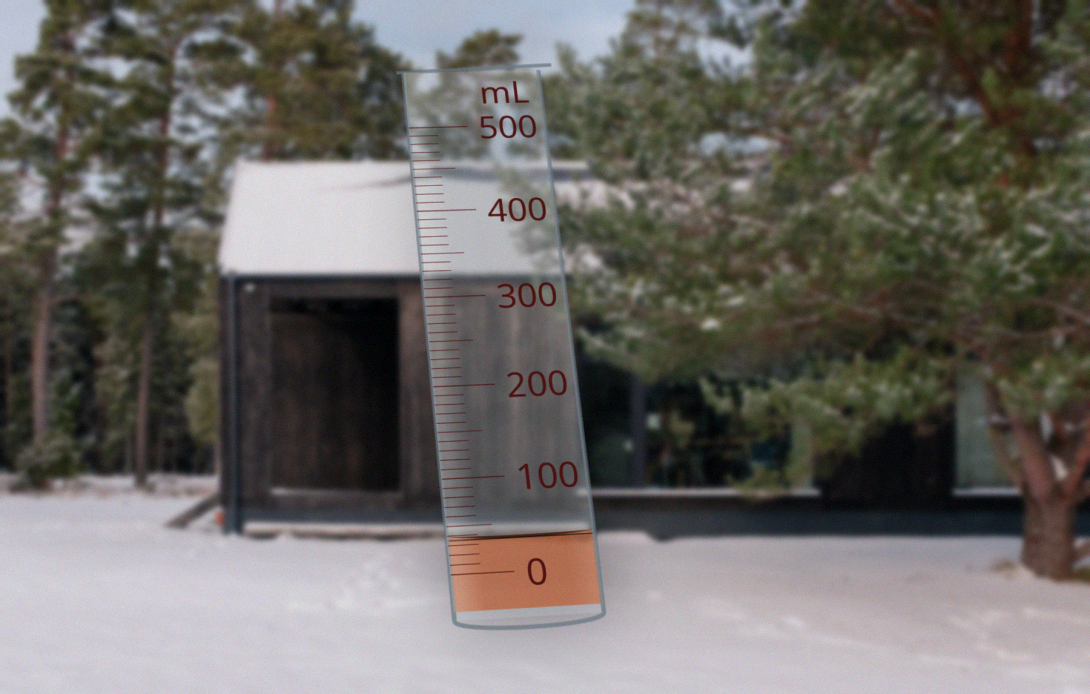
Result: 35 mL
